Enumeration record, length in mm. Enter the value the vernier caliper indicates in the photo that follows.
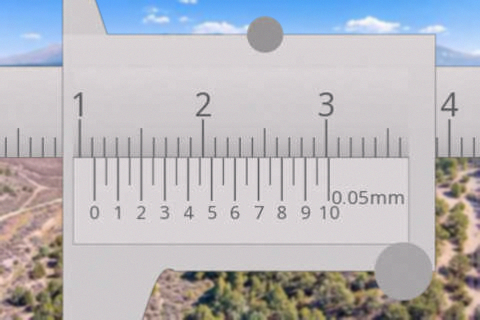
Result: 11.2 mm
